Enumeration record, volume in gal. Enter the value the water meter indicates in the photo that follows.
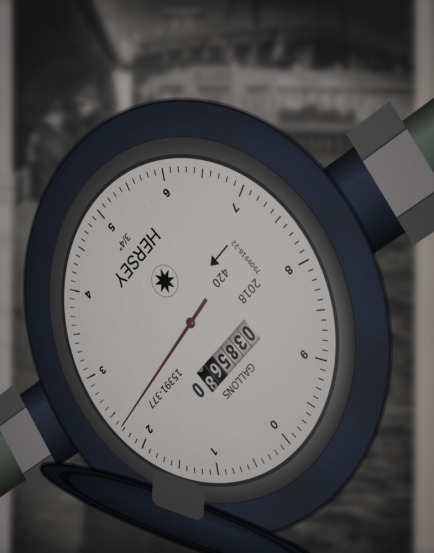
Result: 385682.3 gal
